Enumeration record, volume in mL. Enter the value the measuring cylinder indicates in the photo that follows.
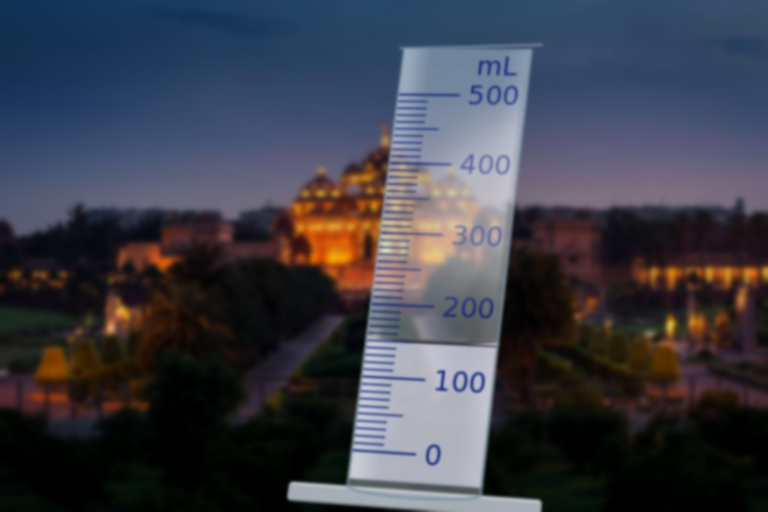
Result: 150 mL
